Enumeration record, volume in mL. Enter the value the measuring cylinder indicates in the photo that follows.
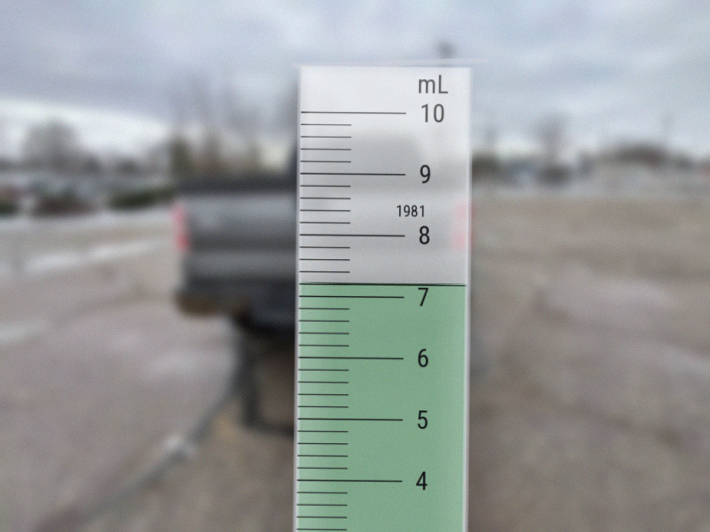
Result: 7.2 mL
